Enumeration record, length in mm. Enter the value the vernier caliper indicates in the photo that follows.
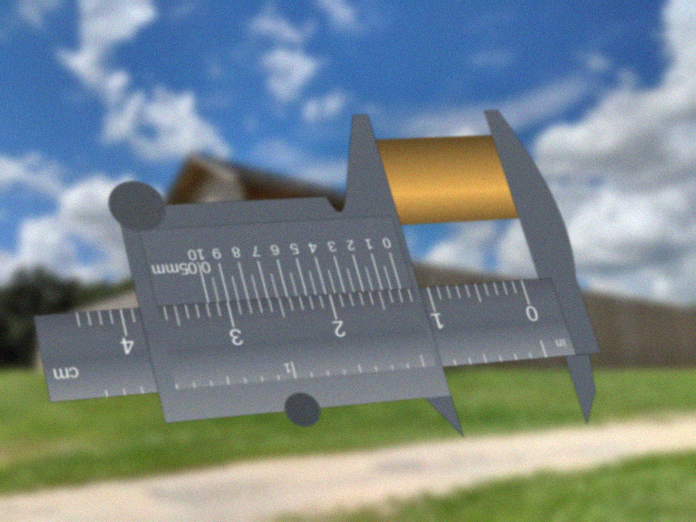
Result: 12.8 mm
